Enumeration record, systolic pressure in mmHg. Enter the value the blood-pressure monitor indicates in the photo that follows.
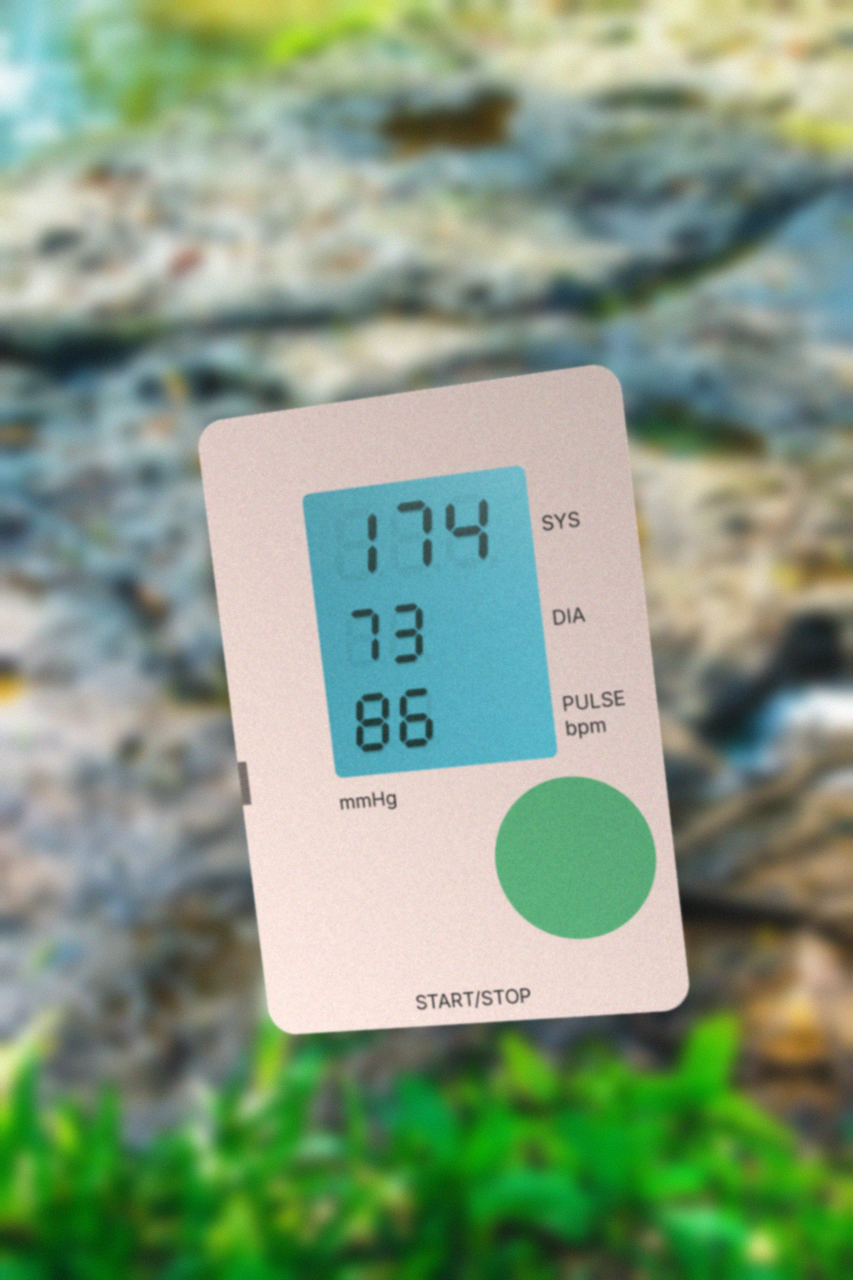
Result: 174 mmHg
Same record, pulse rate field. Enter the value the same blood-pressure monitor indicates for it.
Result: 86 bpm
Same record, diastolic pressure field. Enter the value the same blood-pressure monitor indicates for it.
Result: 73 mmHg
